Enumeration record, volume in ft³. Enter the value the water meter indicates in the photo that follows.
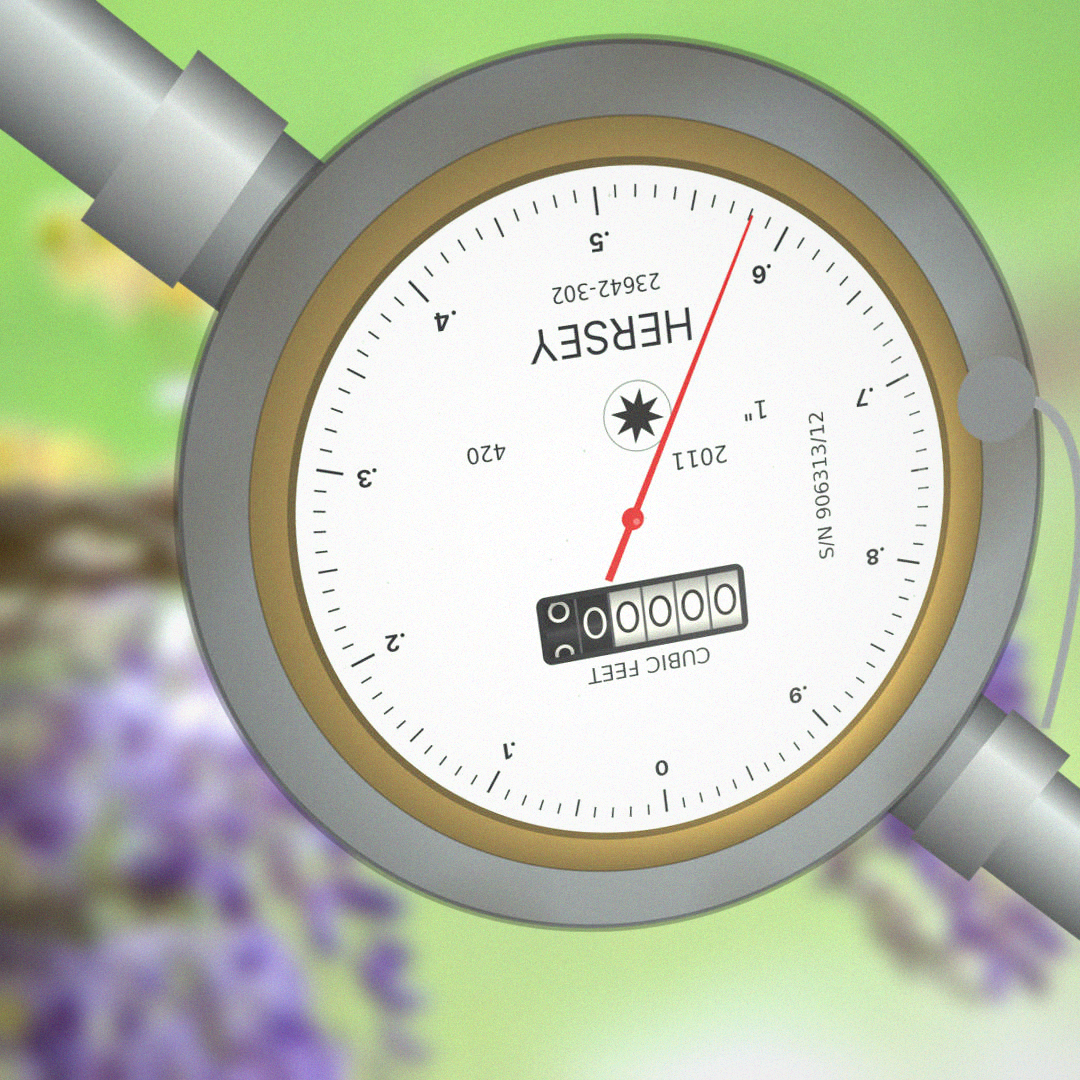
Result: 8.58 ft³
